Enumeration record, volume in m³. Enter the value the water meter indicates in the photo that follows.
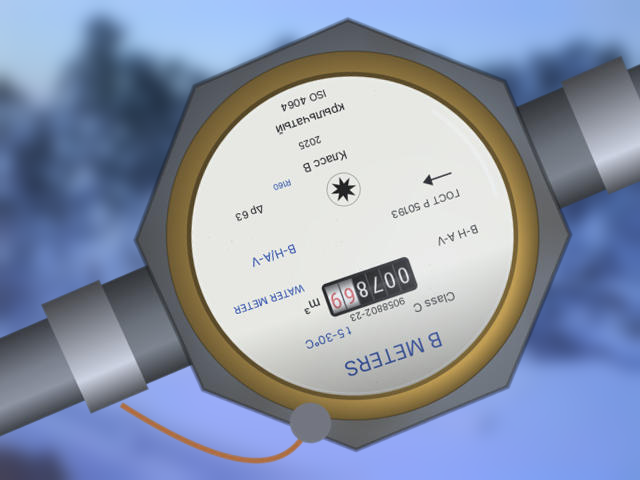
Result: 78.69 m³
